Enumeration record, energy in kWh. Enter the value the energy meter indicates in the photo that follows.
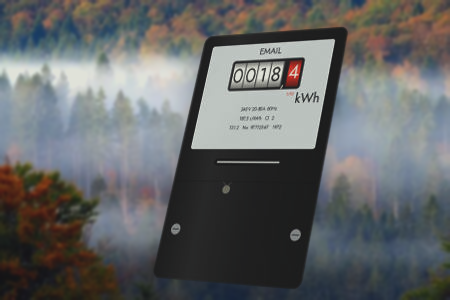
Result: 18.4 kWh
